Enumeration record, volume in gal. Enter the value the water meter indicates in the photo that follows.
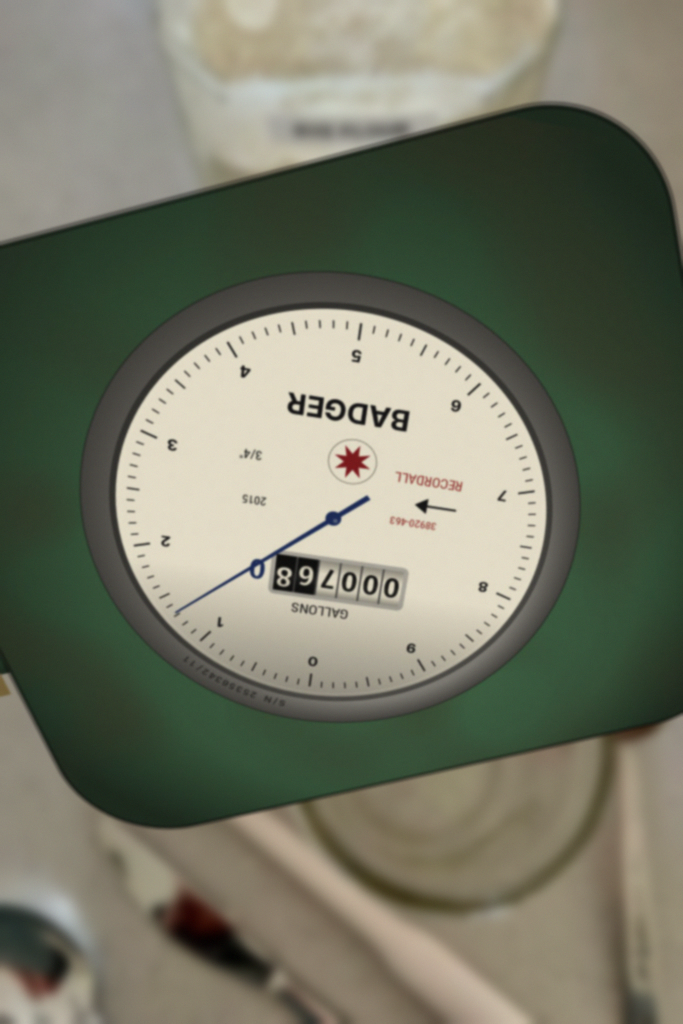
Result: 7681.3 gal
